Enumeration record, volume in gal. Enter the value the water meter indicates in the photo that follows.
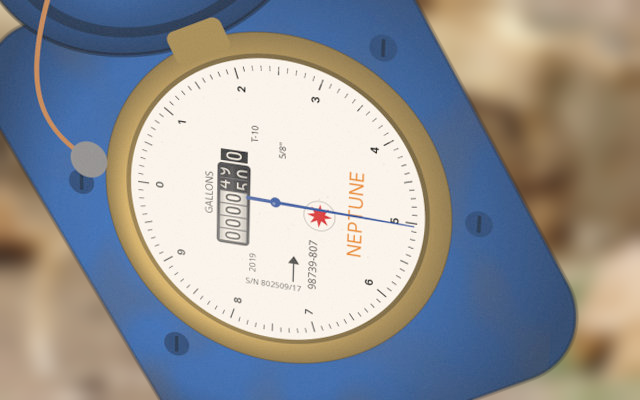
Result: 495.0 gal
